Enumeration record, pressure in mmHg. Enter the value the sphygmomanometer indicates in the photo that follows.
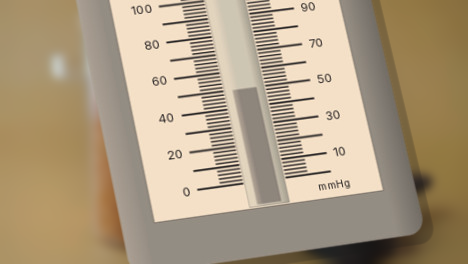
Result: 50 mmHg
